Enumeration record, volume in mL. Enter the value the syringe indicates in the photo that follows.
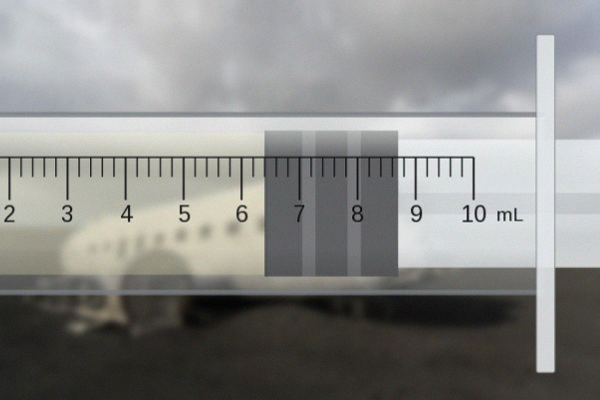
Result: 6.4 mL
